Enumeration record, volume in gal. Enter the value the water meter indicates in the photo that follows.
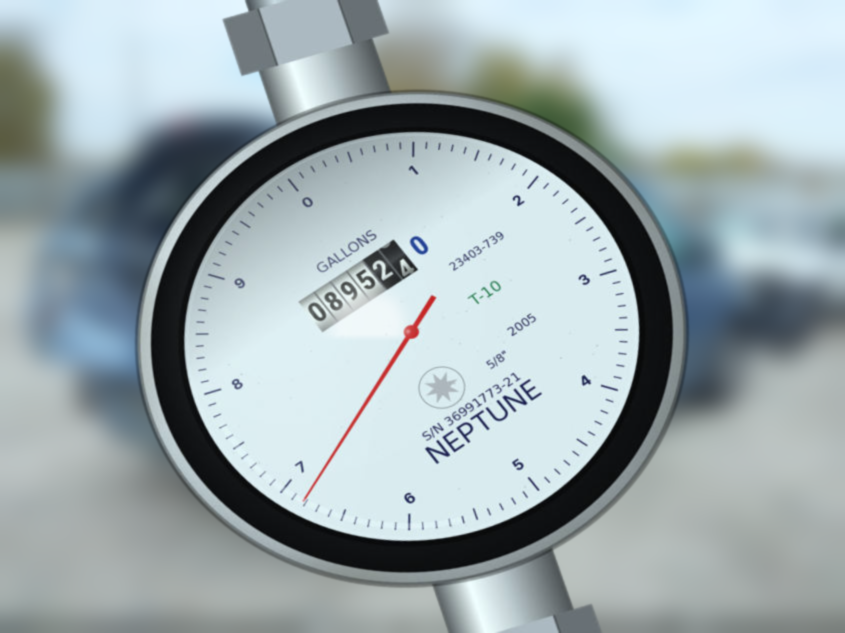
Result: 895236.8 gal
